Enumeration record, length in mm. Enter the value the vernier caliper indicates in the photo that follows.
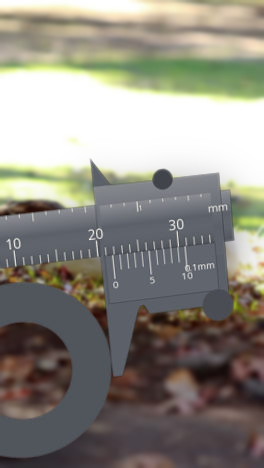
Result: 21.8 mm
